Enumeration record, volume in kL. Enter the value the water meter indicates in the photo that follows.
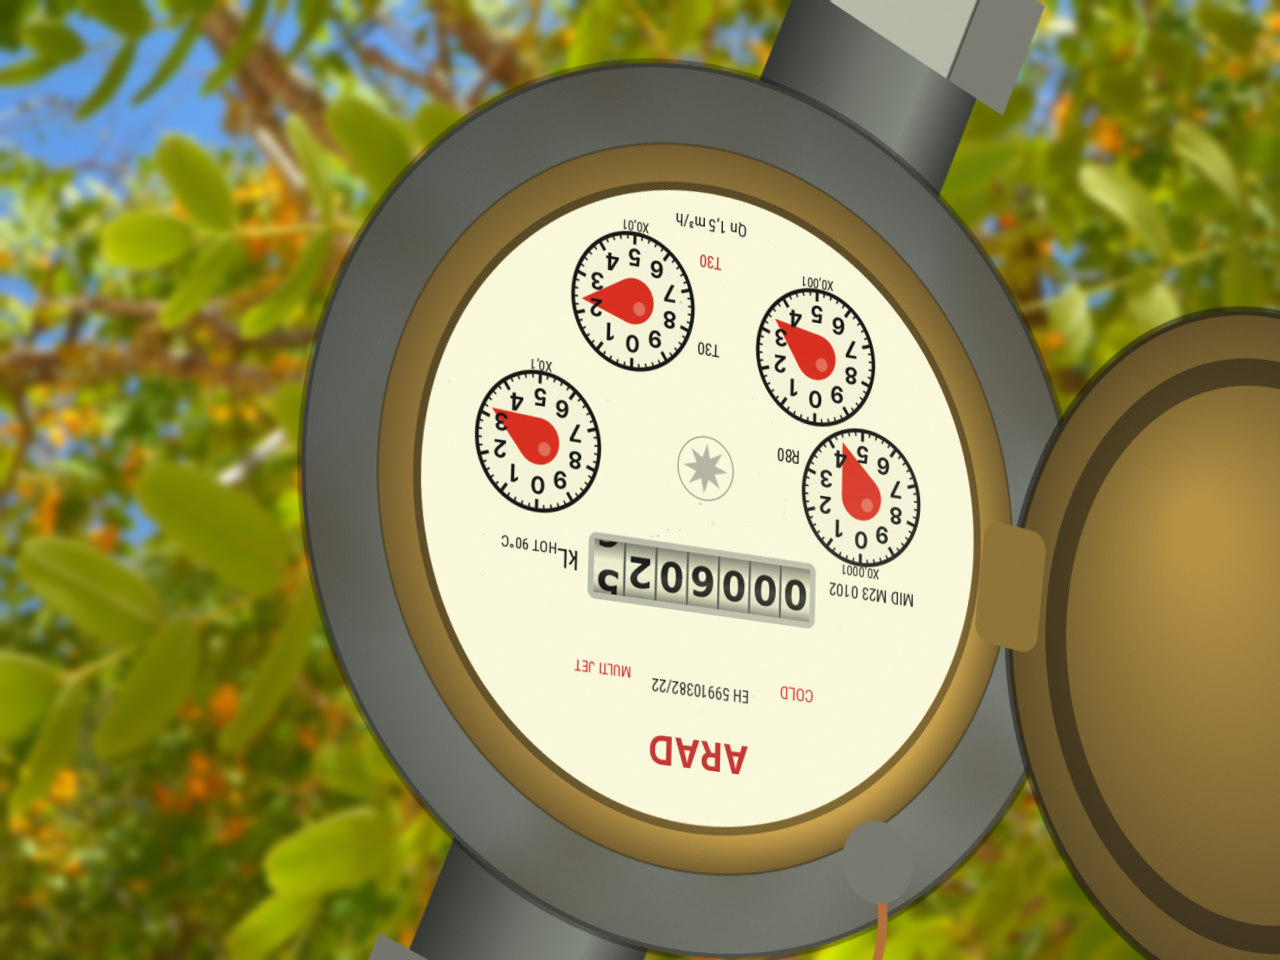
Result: 6025.3234 kL
